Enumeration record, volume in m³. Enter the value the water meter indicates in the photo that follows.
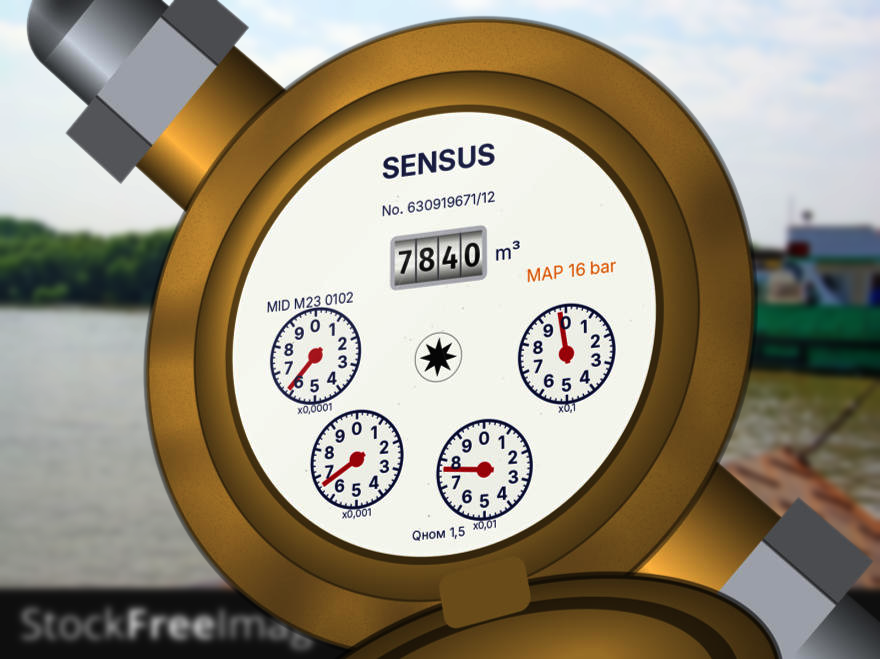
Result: 7839.9766 m³
